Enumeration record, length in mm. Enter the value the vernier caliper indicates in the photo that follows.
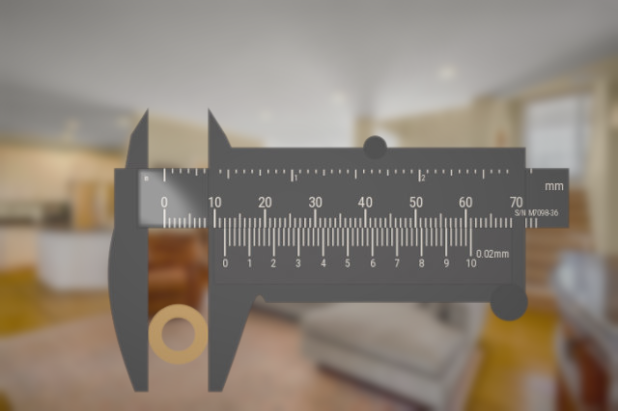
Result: 12.0 mm
